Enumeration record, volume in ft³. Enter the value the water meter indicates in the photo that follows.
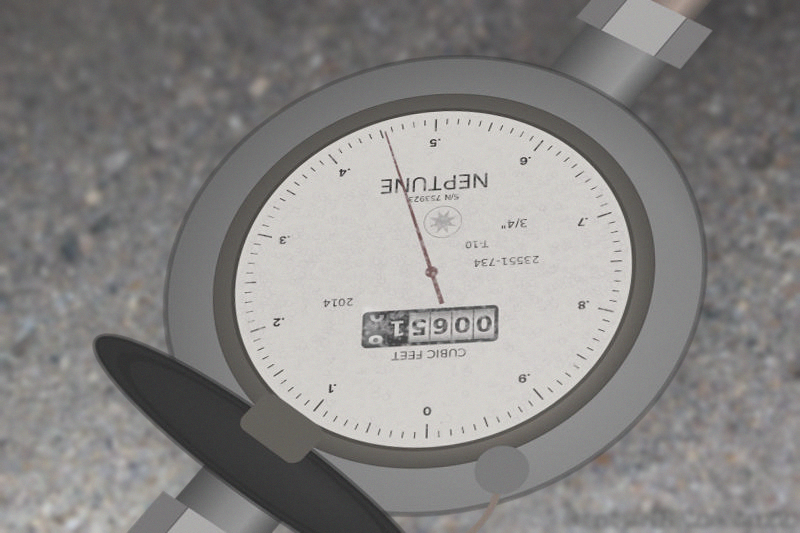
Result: 6518.45 ft³
